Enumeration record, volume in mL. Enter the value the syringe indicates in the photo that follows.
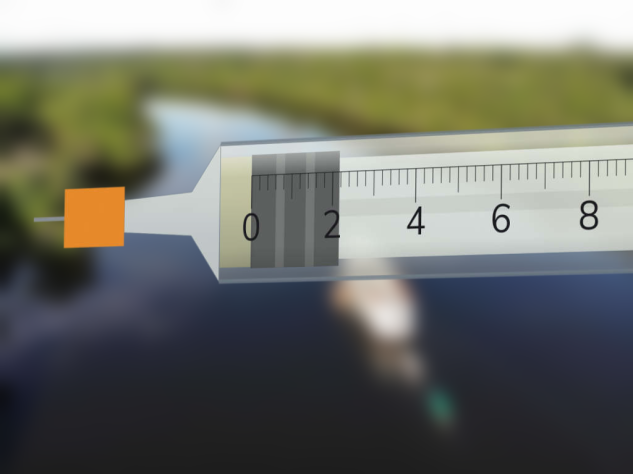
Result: 0 mL
